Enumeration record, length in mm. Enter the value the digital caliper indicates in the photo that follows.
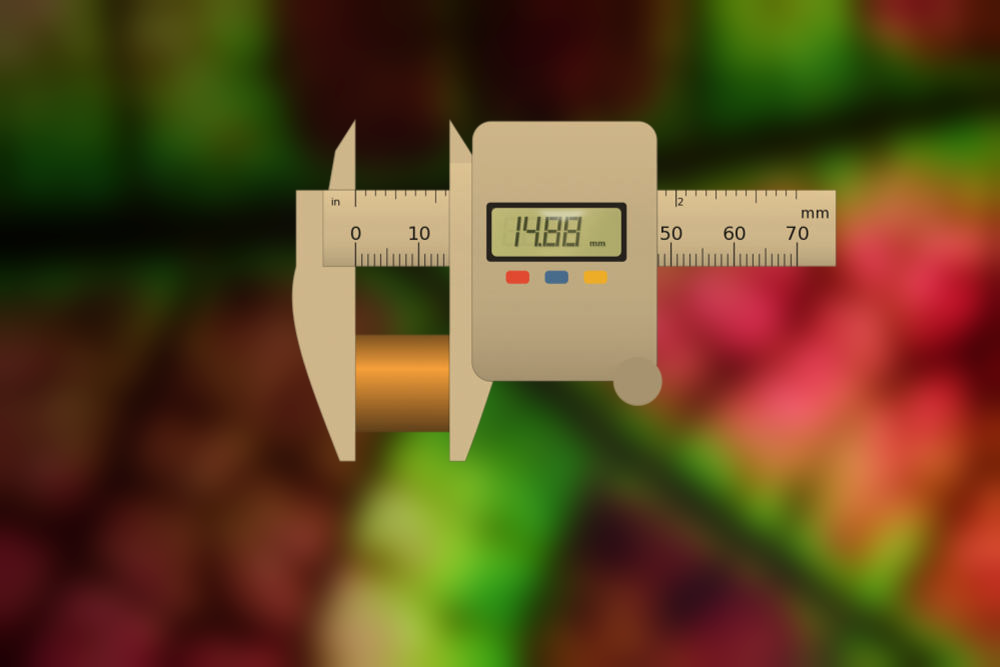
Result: 14.88 mm
